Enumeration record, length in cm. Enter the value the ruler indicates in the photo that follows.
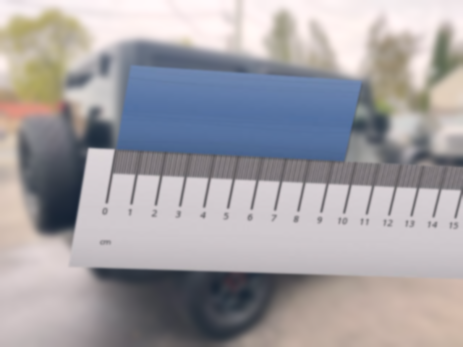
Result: 9.5 cm
